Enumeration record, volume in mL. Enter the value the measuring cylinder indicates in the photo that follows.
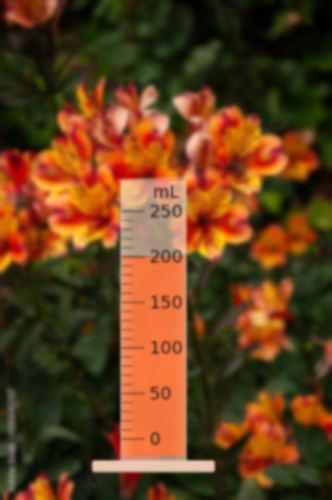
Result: 200 mL
